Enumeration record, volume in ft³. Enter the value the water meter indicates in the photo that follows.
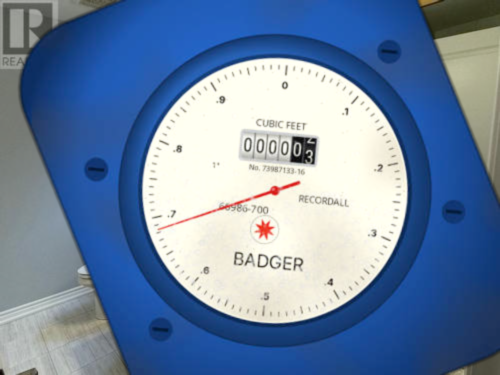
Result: 2.68 ft³
